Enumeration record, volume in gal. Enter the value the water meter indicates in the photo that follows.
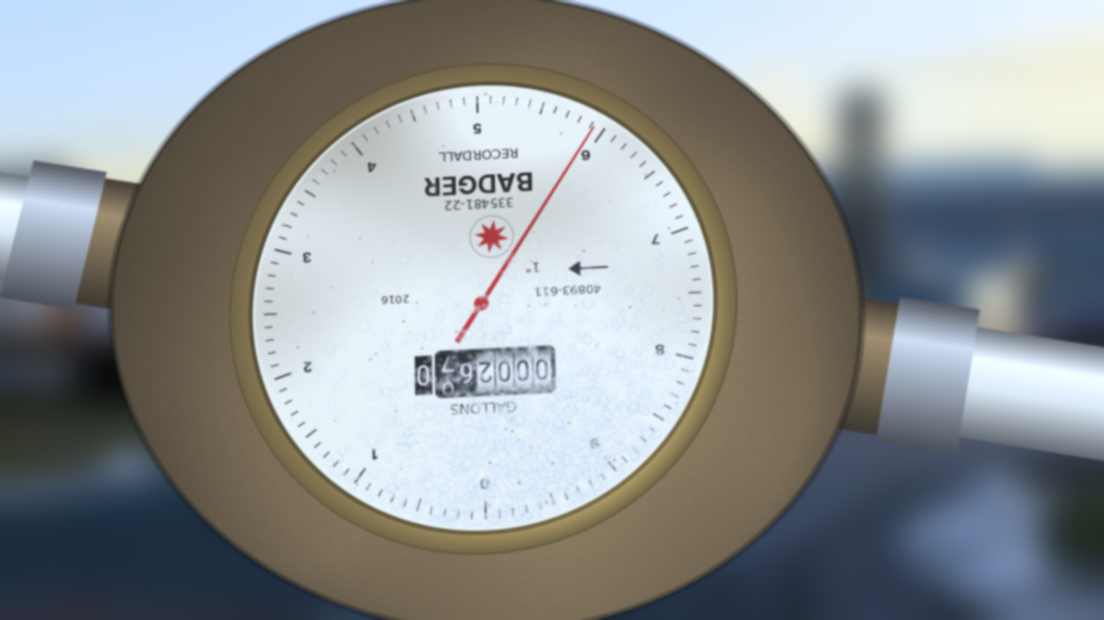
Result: 2665.9 gal
